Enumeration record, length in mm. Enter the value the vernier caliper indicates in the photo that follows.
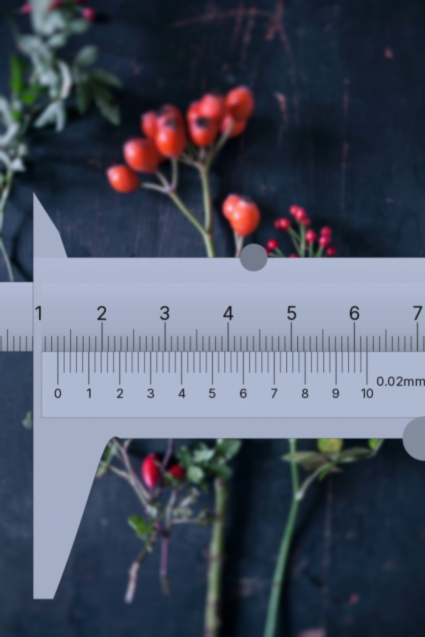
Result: 13.0 mm
